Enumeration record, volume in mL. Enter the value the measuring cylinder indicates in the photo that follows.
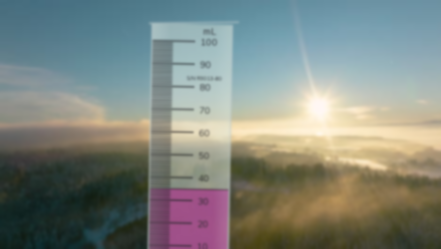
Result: 35 mL
